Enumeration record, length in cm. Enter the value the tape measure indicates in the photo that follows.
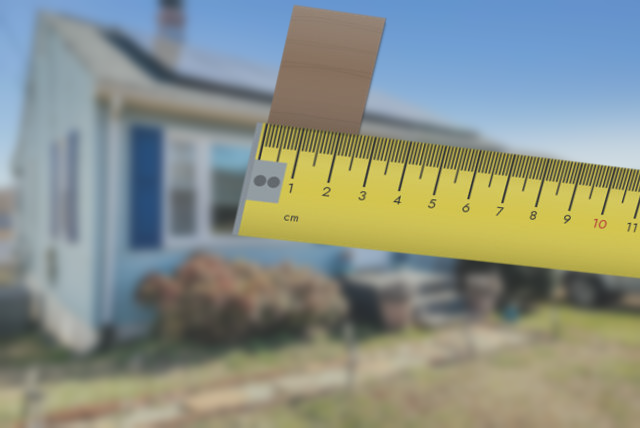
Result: 2.5 cm
